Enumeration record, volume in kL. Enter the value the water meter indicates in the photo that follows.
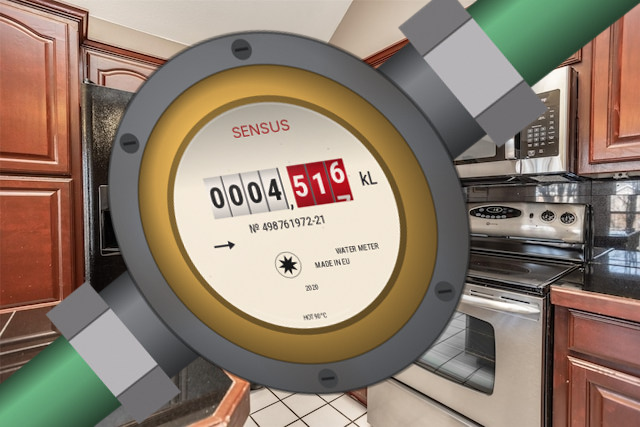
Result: 4.516 kL
